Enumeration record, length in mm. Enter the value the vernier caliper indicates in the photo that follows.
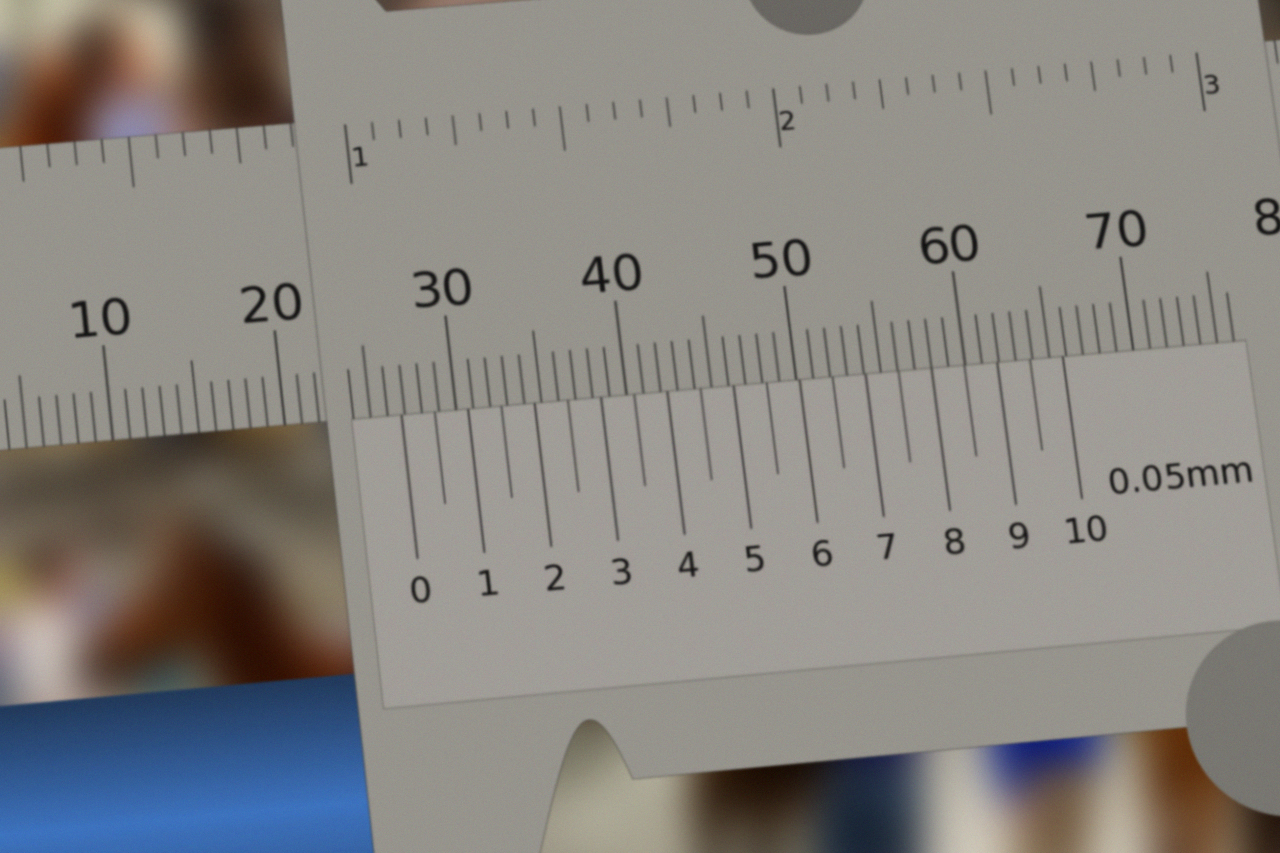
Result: 26.8 mm
